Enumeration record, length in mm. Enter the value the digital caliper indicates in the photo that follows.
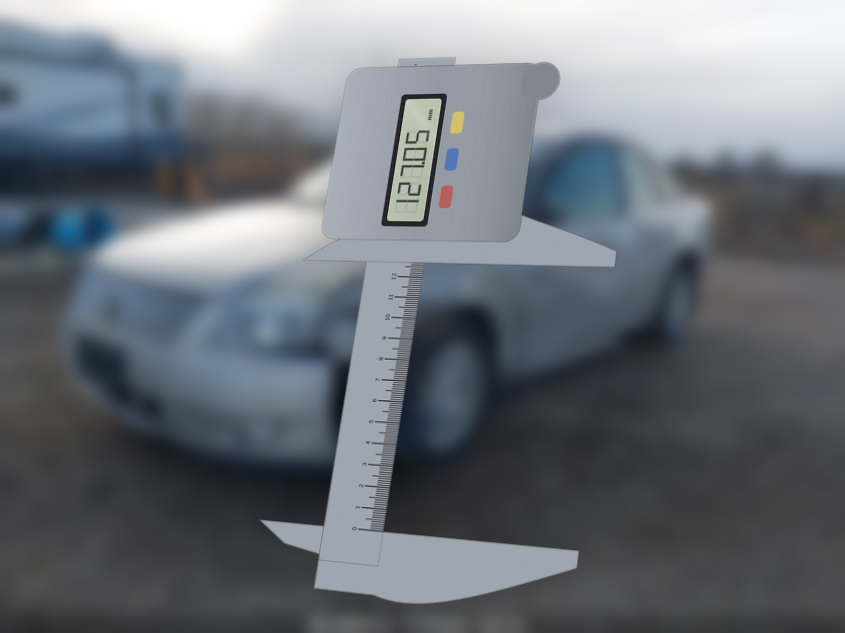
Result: 127.05 mm
